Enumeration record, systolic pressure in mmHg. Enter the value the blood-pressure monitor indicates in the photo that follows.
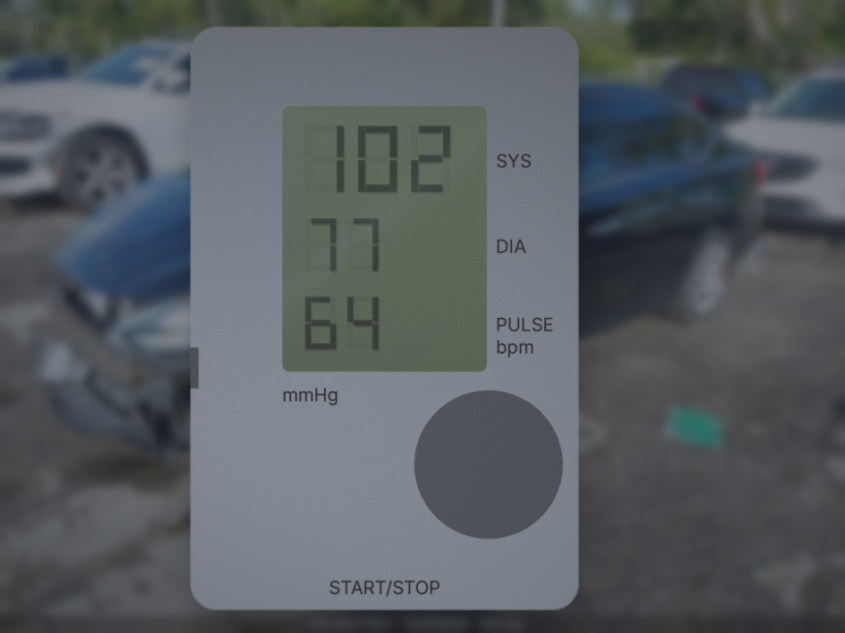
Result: 102 mmHg
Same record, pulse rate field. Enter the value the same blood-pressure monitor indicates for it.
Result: 64 bpm
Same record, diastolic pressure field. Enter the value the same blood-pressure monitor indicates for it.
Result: 77 mmHg
